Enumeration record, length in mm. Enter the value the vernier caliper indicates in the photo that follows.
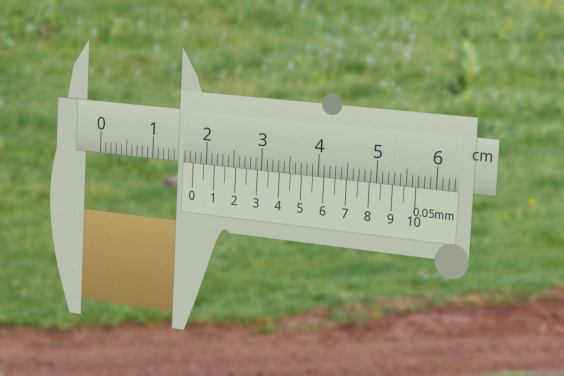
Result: 17.6 mm
